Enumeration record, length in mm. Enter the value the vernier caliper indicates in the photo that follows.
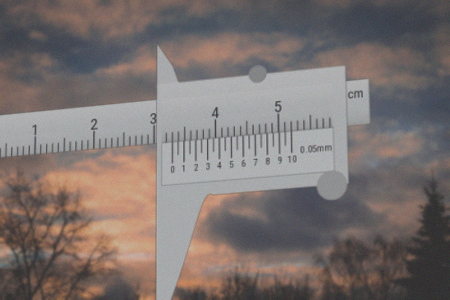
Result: 33.0 mm
